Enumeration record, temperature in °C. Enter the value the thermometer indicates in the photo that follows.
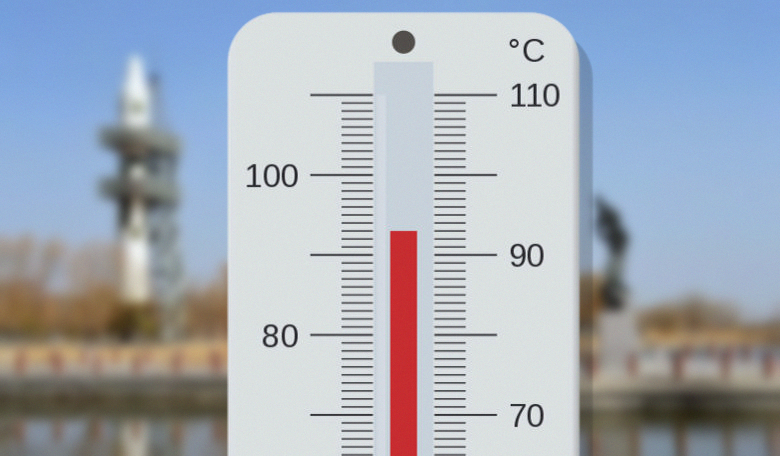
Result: 93 °C
